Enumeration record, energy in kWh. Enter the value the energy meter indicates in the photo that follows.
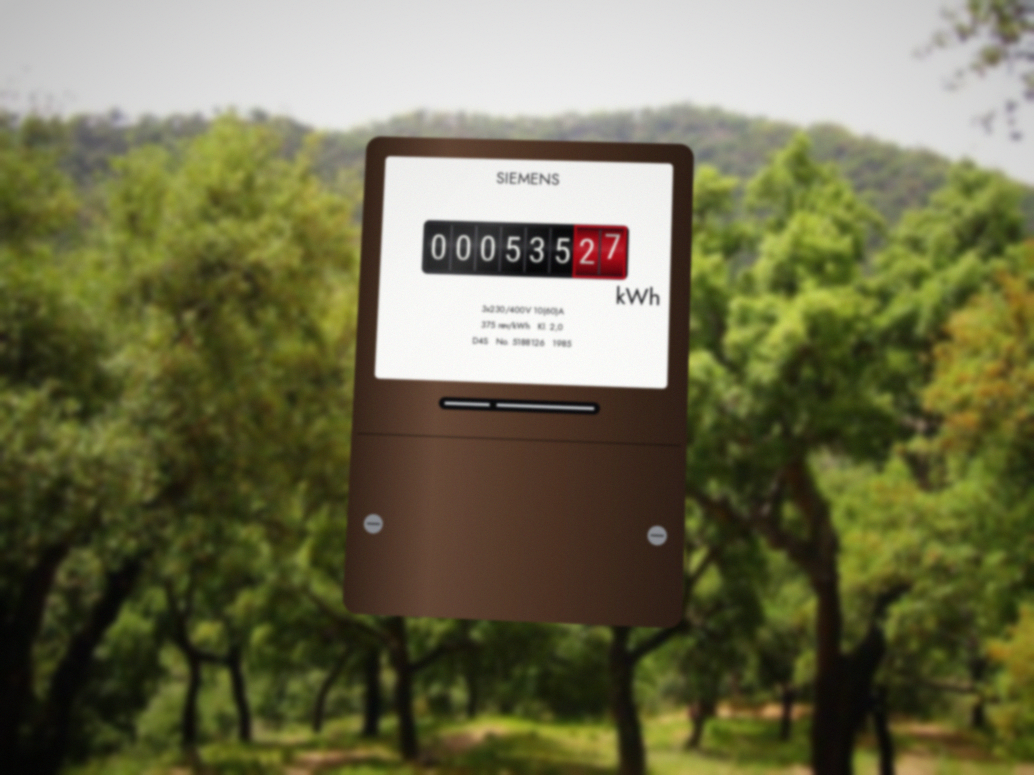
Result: 535.27 kWh
